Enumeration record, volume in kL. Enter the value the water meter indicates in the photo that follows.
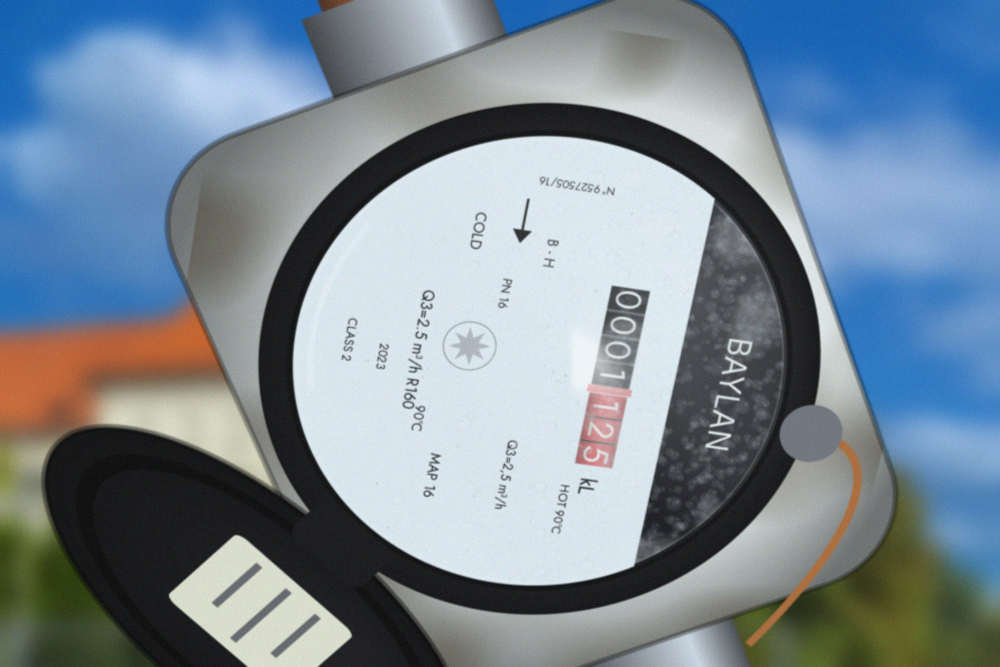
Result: 1.125 kL
